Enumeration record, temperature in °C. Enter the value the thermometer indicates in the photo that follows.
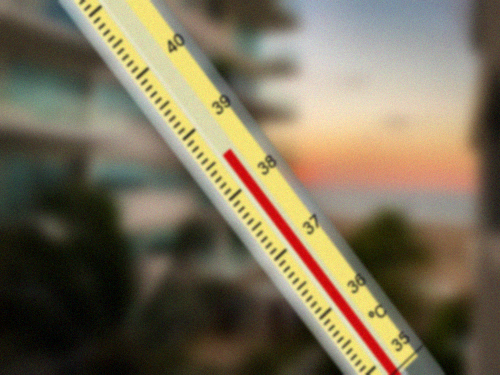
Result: 38.5 °C
